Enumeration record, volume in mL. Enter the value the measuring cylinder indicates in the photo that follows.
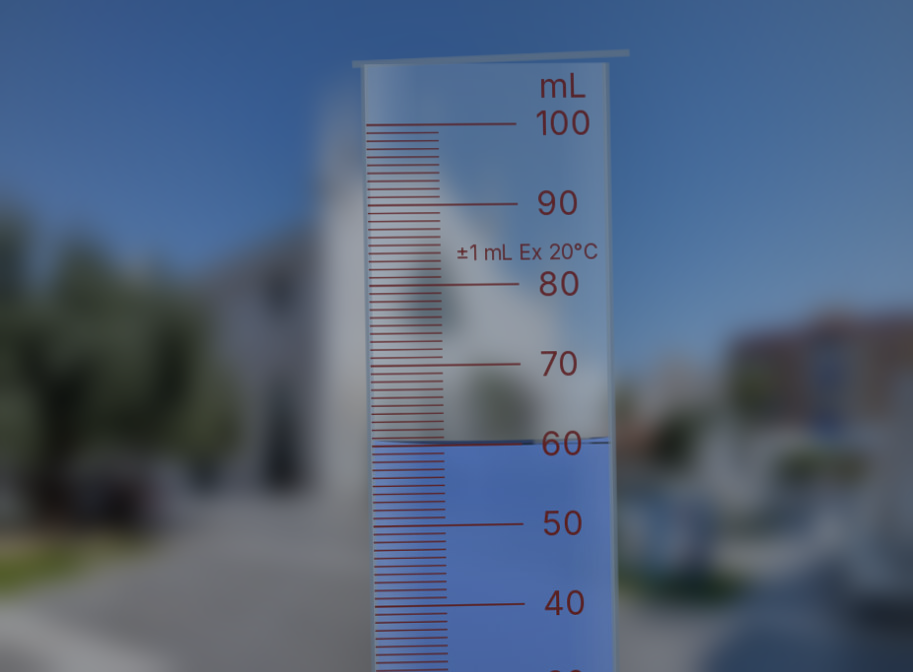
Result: 60 mL
